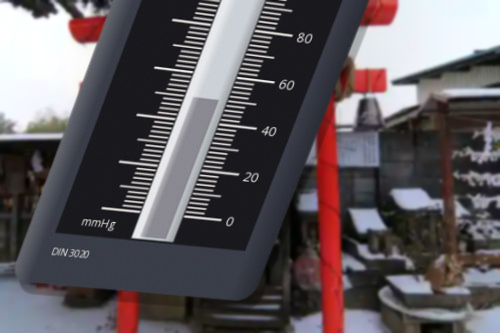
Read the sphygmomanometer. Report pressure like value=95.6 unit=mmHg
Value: value=50 unit=mmHg
